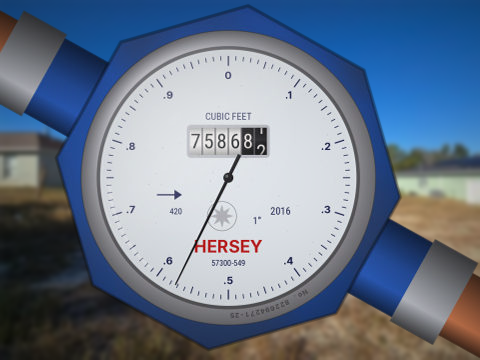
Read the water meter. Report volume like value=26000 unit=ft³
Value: value=758681.57 unit=ft³
